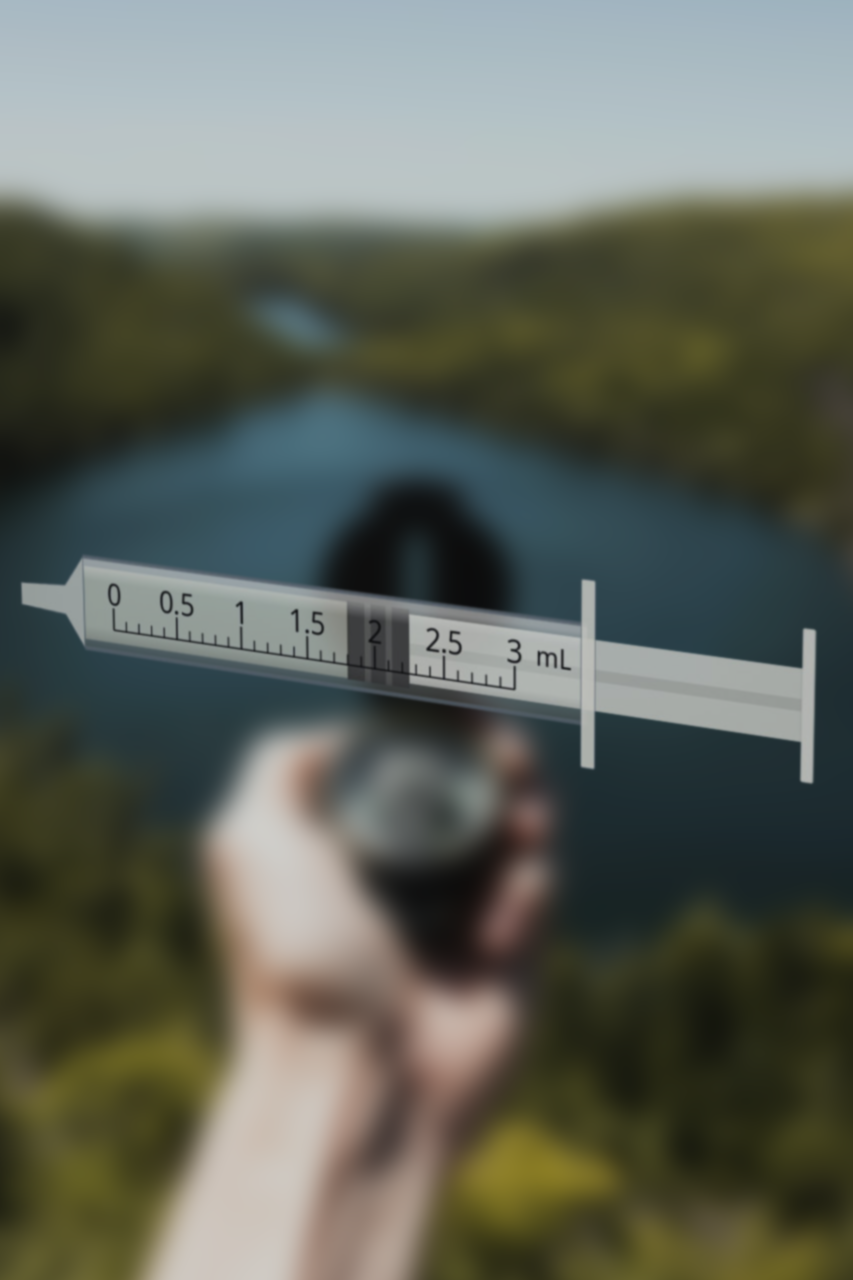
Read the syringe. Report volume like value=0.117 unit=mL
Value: value=1.8 unit=mL
